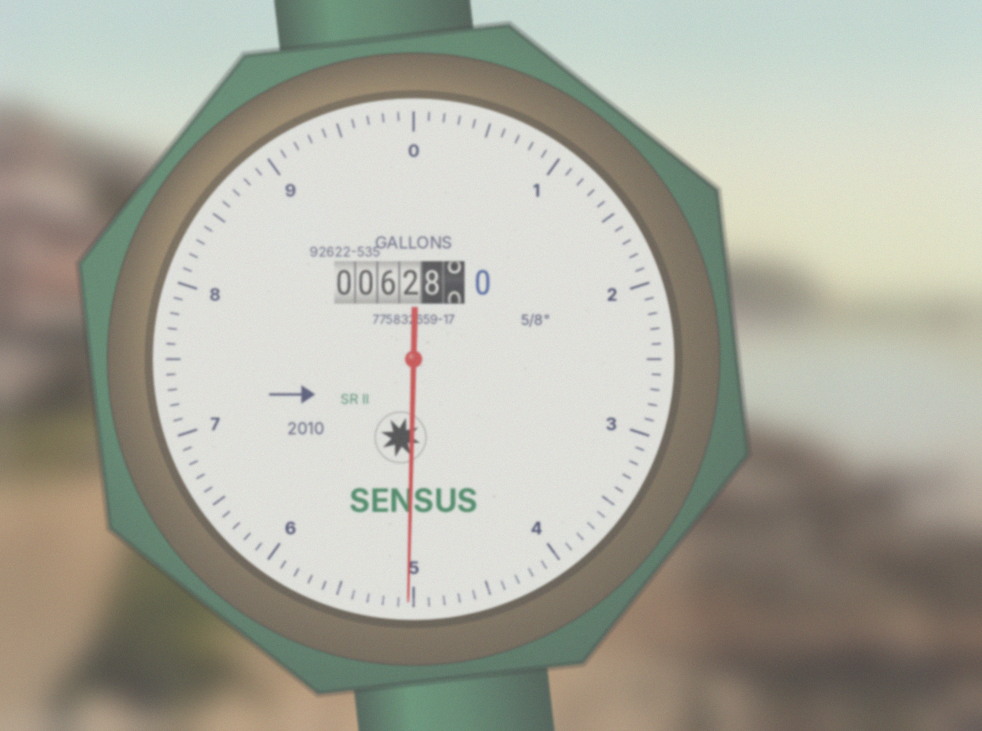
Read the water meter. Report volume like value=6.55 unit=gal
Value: value=62885.0 unit=gal
